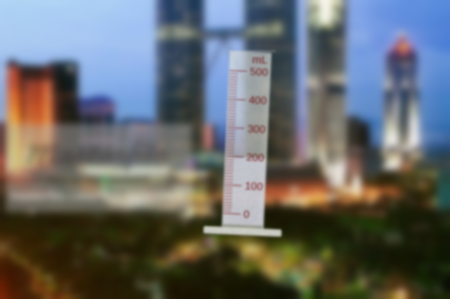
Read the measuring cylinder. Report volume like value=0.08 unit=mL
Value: value=200 unit=mL
